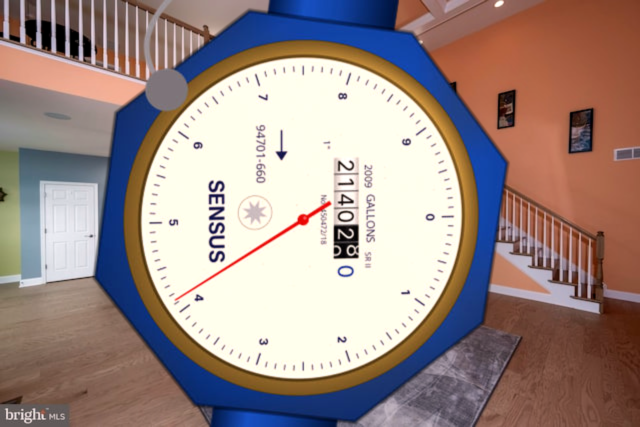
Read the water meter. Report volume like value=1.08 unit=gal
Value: value=2140284.1 unit=gal
